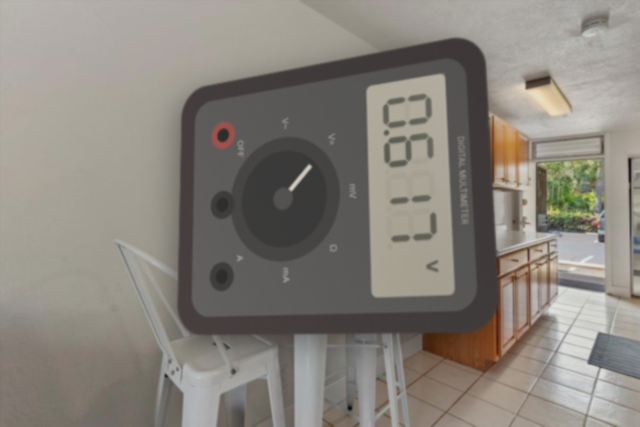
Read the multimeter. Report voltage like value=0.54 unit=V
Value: value=0.617 unit=V
